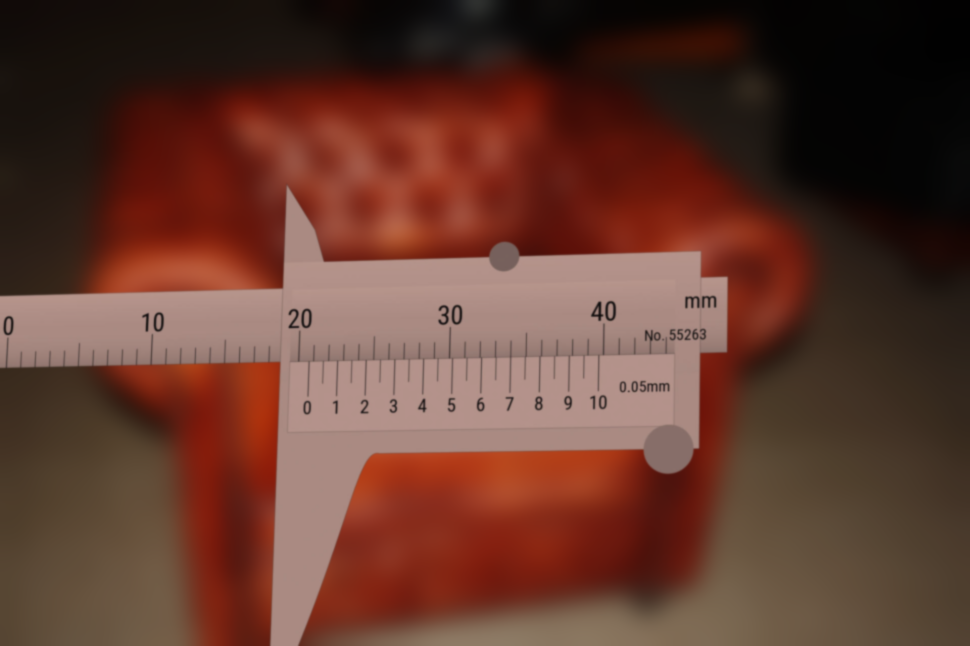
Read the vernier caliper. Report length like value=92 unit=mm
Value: value=20.7 unit=mm
